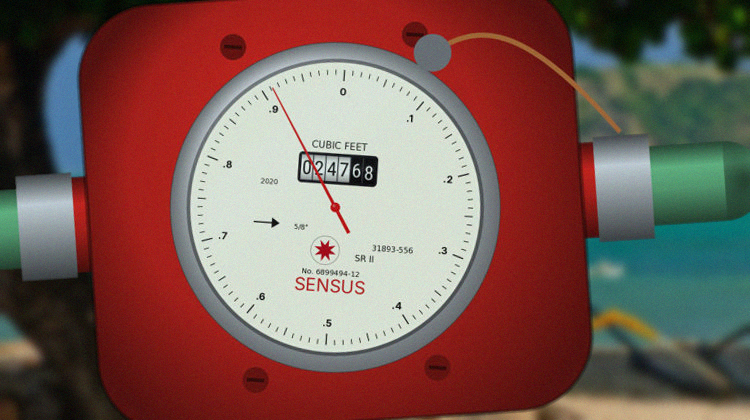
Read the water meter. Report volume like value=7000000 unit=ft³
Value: value=24767.91 unit=ft³
